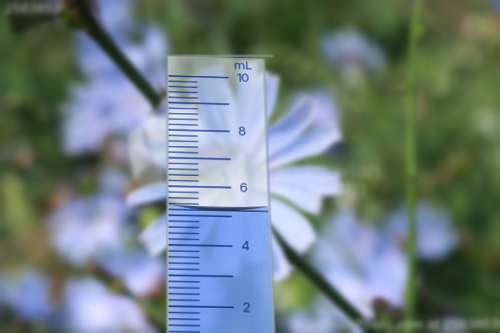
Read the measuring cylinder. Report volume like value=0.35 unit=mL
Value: value=5.2 unit=mL
